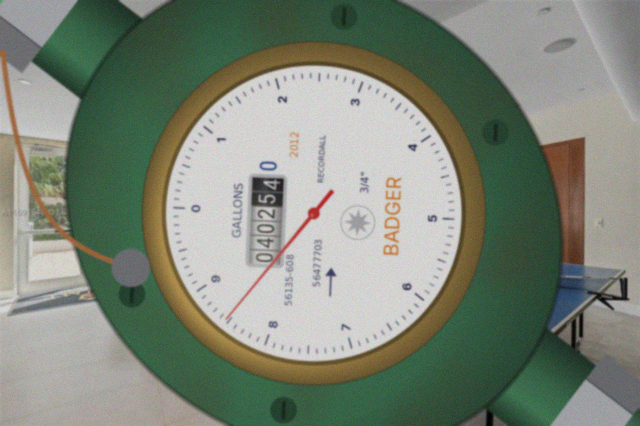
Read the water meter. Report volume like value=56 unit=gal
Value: value=402538.5 unit=gal
